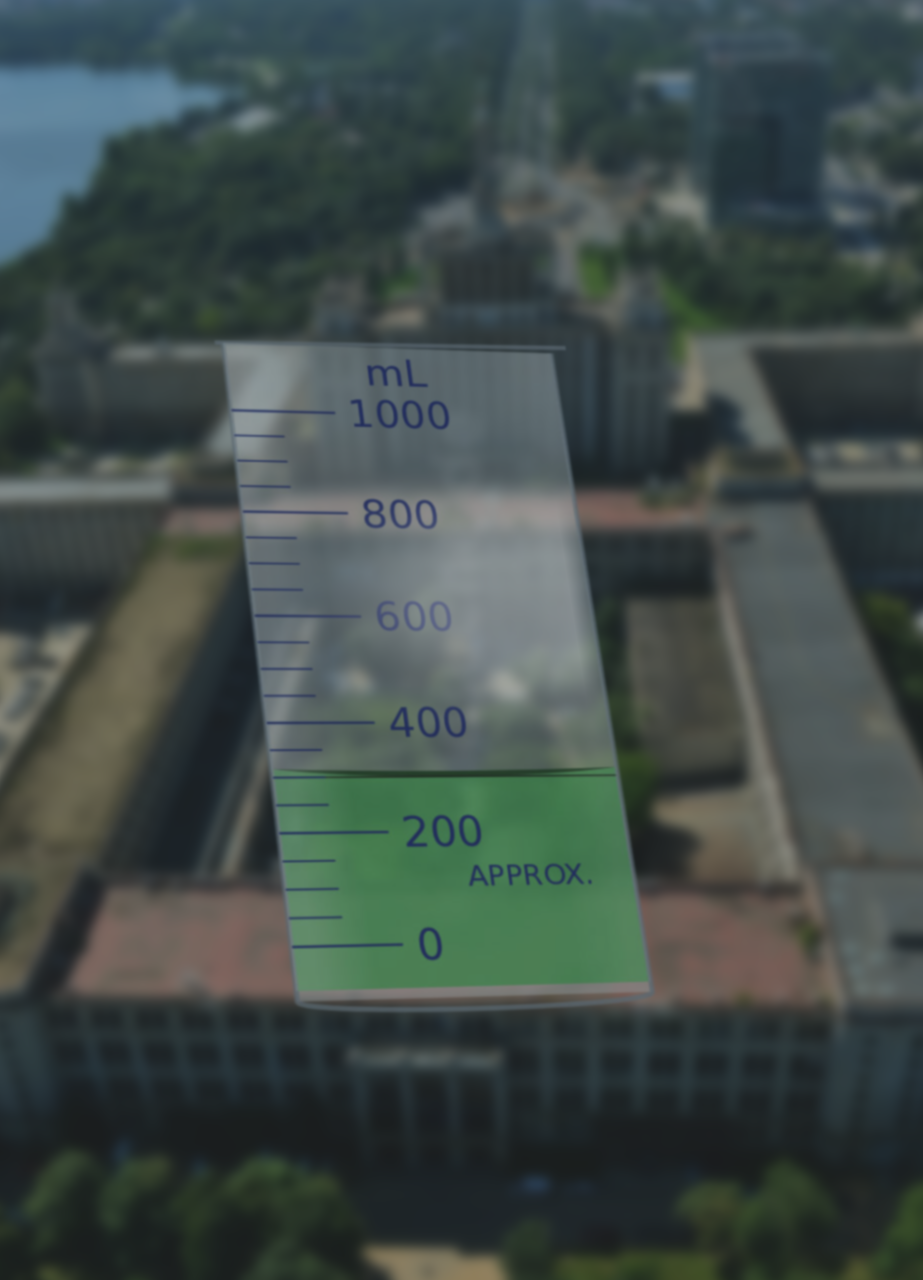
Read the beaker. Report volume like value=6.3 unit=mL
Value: value=300 unit=mL
